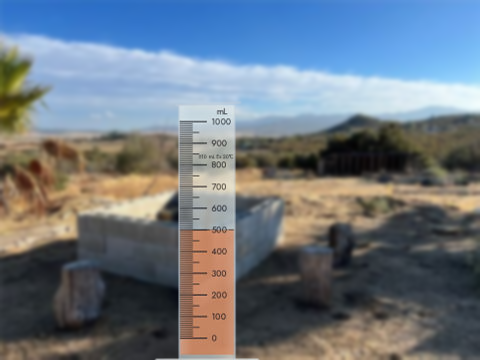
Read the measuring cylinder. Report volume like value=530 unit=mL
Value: value=500 unit=mL
